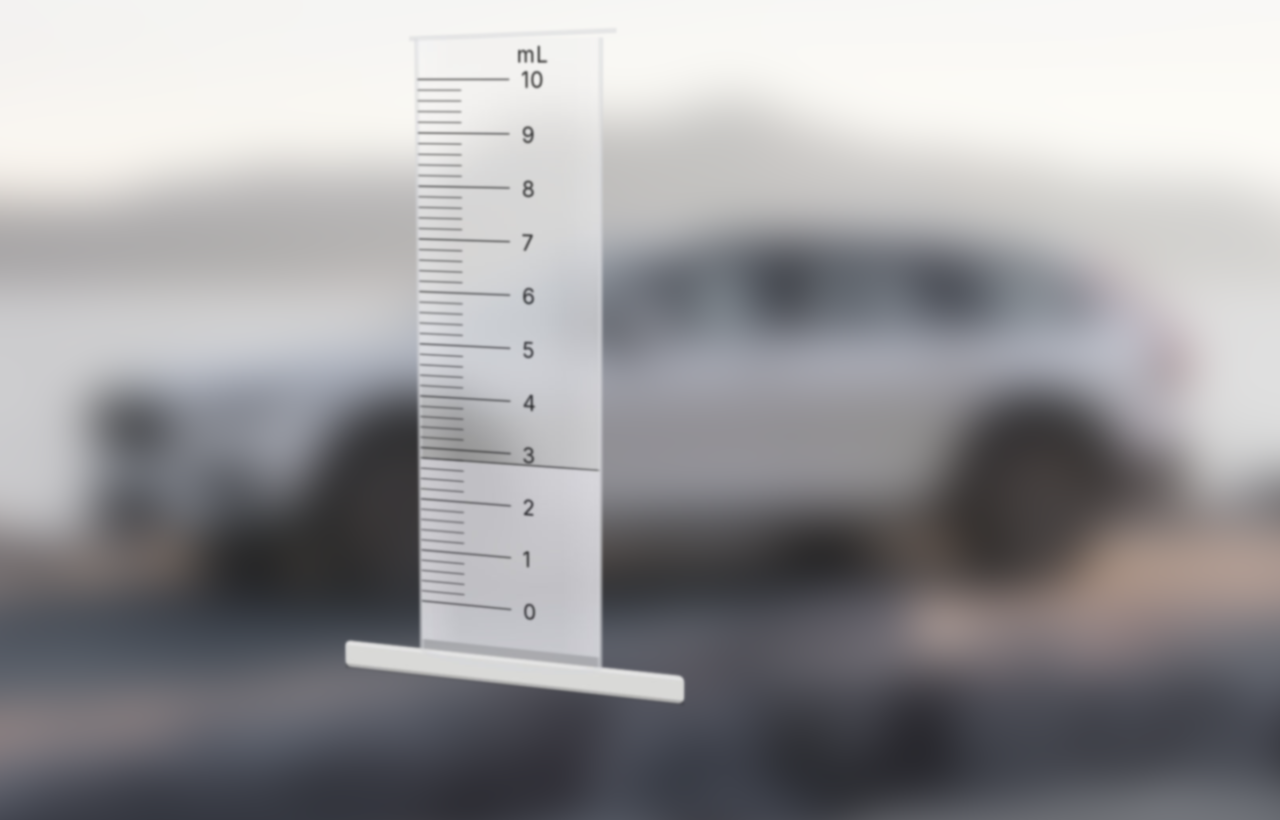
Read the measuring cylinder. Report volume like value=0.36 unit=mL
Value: value=2.8 unit=mL
